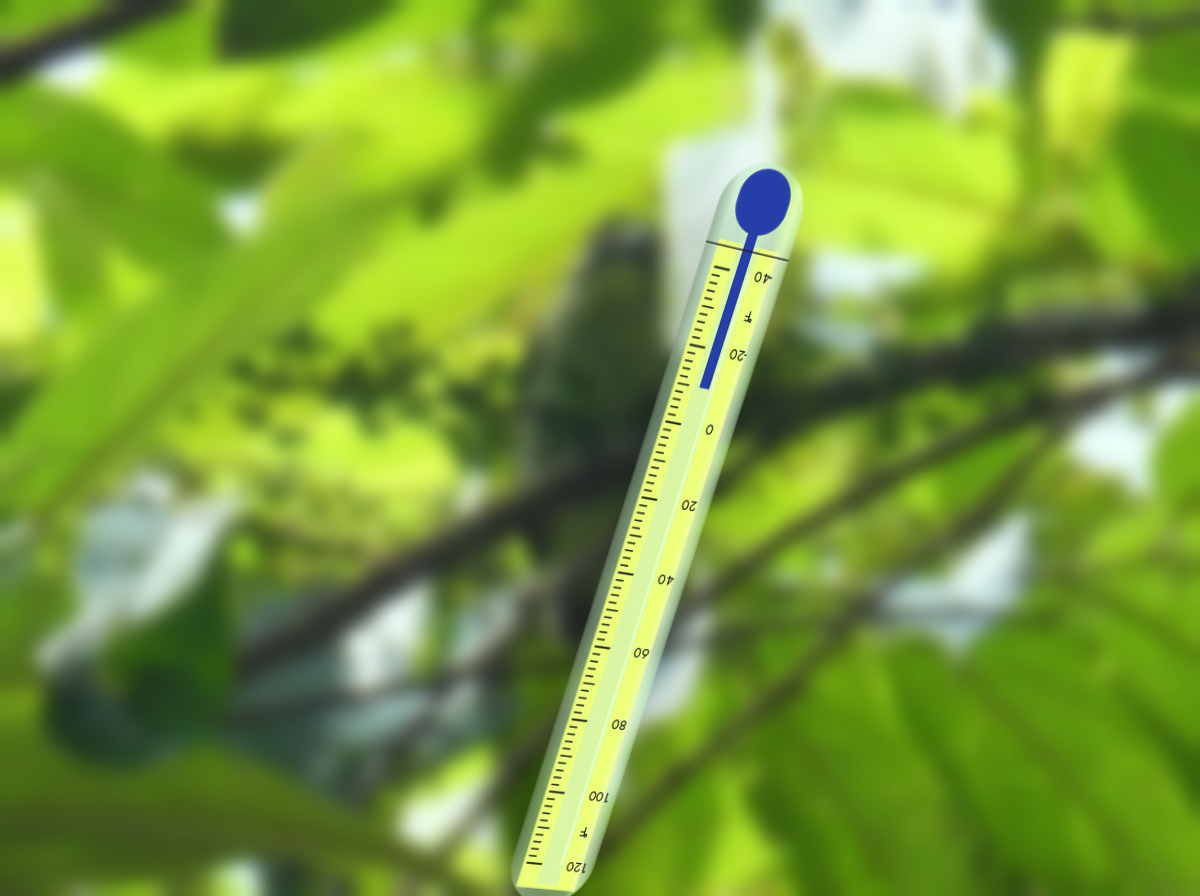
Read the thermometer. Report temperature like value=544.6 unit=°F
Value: value=-10 unit=°F
